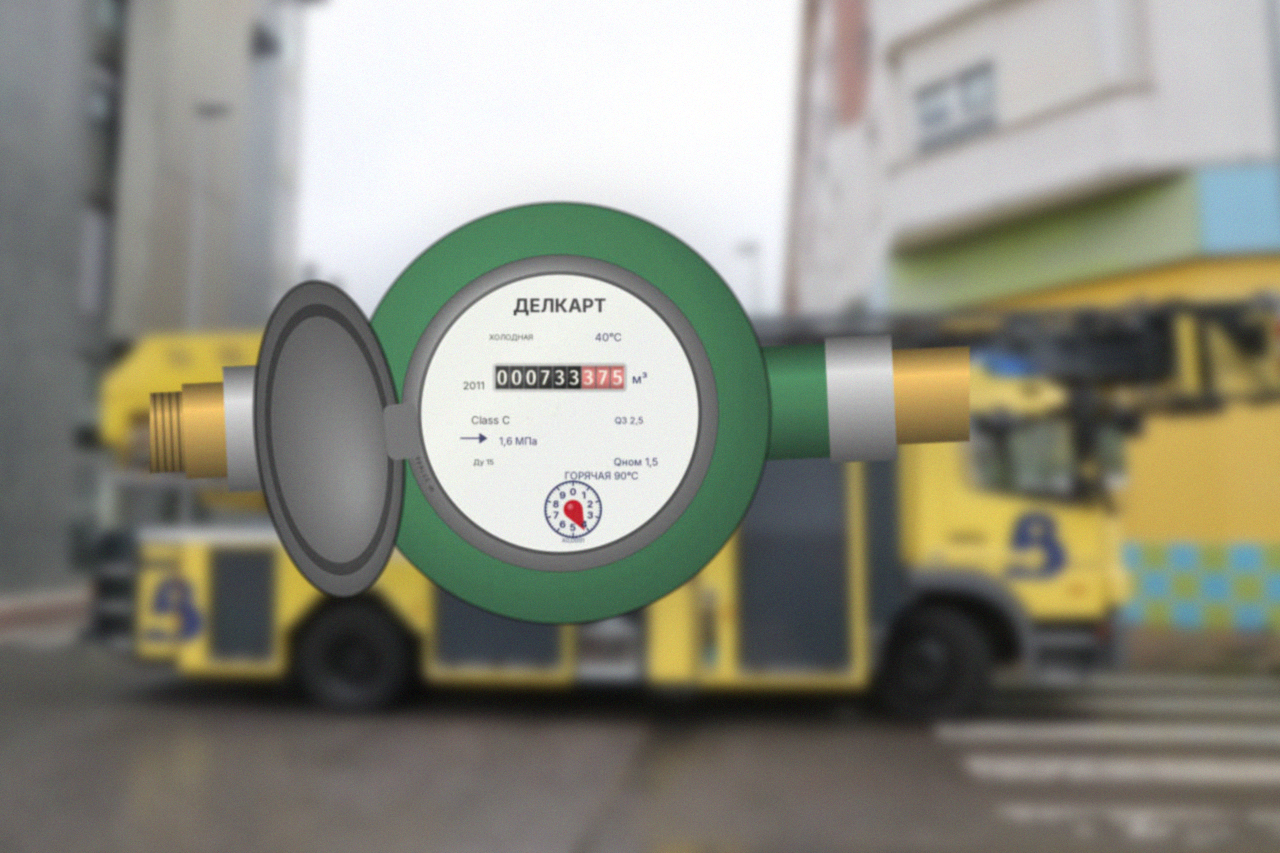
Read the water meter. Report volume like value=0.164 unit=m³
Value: value=733.3754 unit=m³
